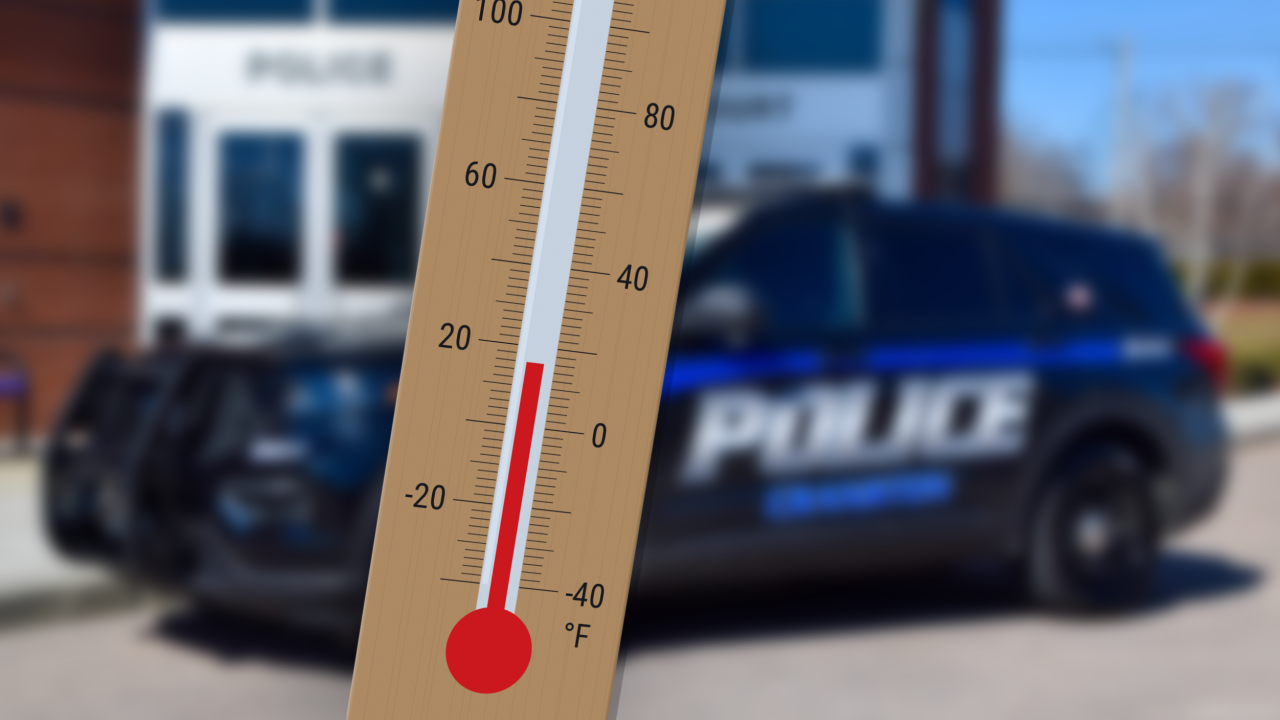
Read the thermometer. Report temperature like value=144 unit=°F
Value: value=16 unit=°F
